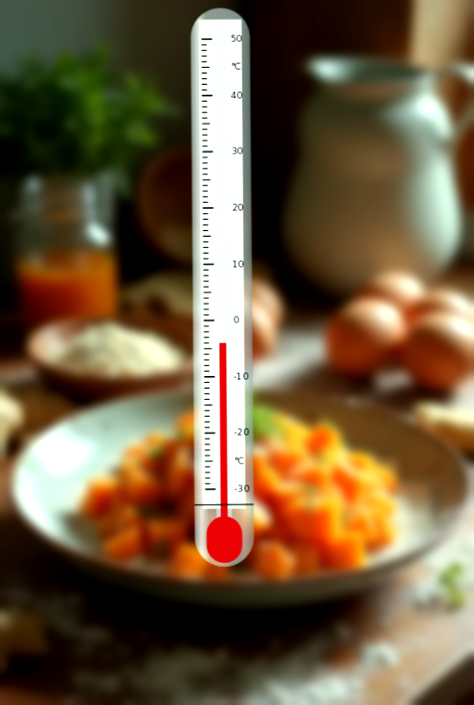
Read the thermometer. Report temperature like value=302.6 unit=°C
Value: value=-4 unit=°C
